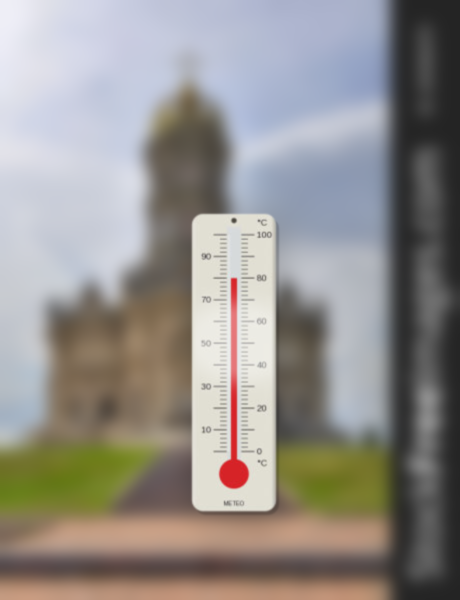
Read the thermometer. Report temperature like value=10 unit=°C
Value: value=80 unit=°C
